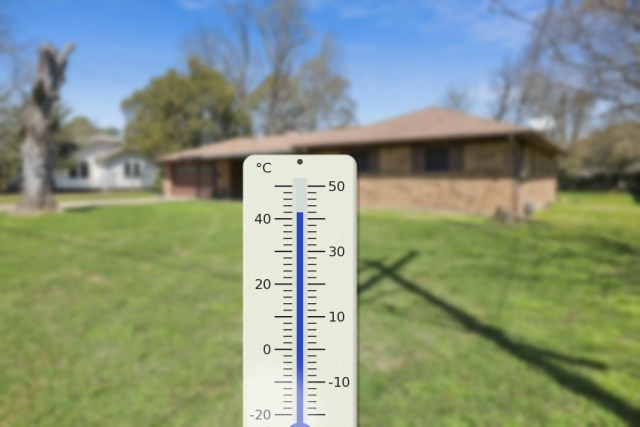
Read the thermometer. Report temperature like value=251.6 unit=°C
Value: value=42 unit=°C
